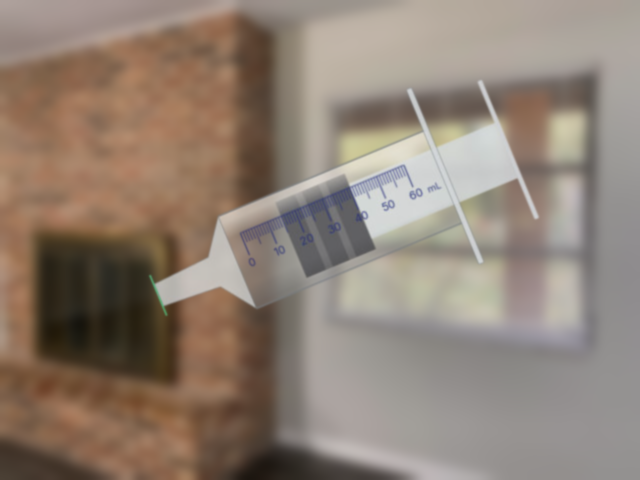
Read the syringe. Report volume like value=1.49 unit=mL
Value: value=15 unit=mL
